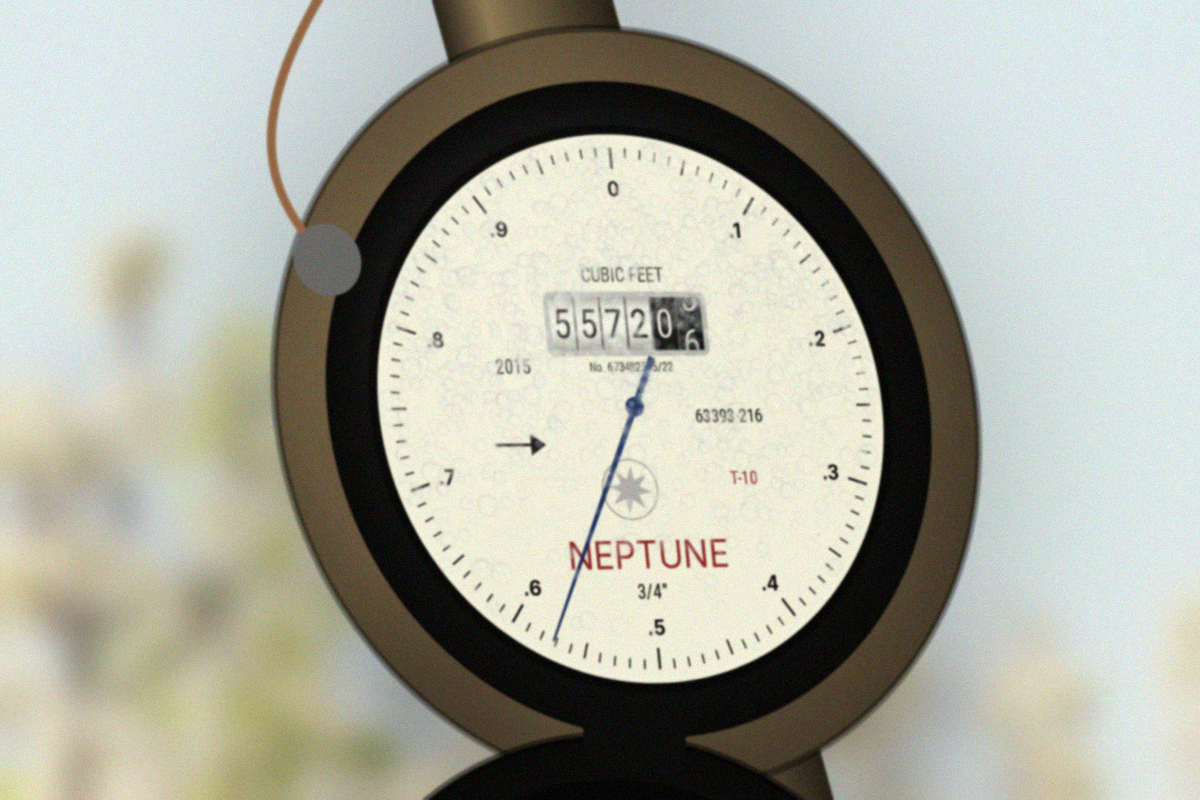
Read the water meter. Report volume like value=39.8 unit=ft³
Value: value=557205.57 unit=ft³
